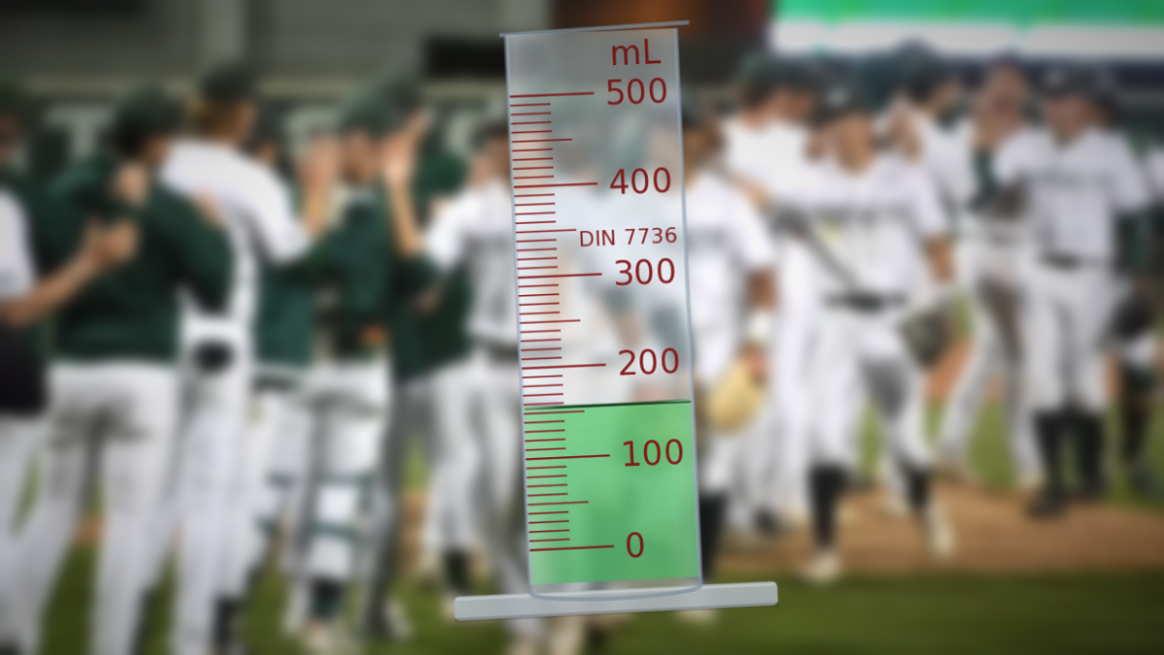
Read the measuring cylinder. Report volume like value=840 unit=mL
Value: value=155 unit=mL
